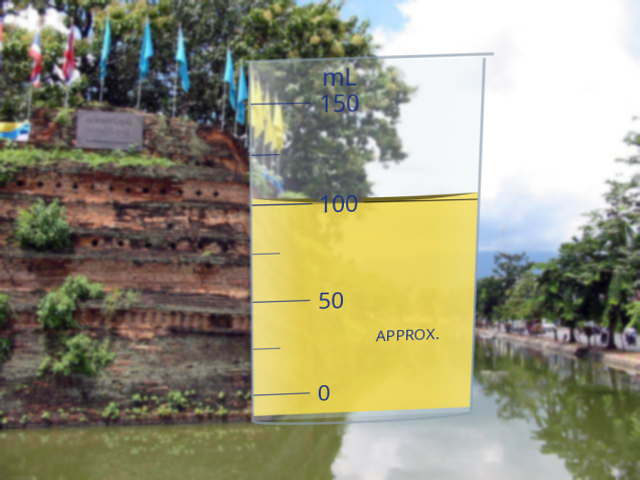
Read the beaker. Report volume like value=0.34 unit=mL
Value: value=100 unit=mL
